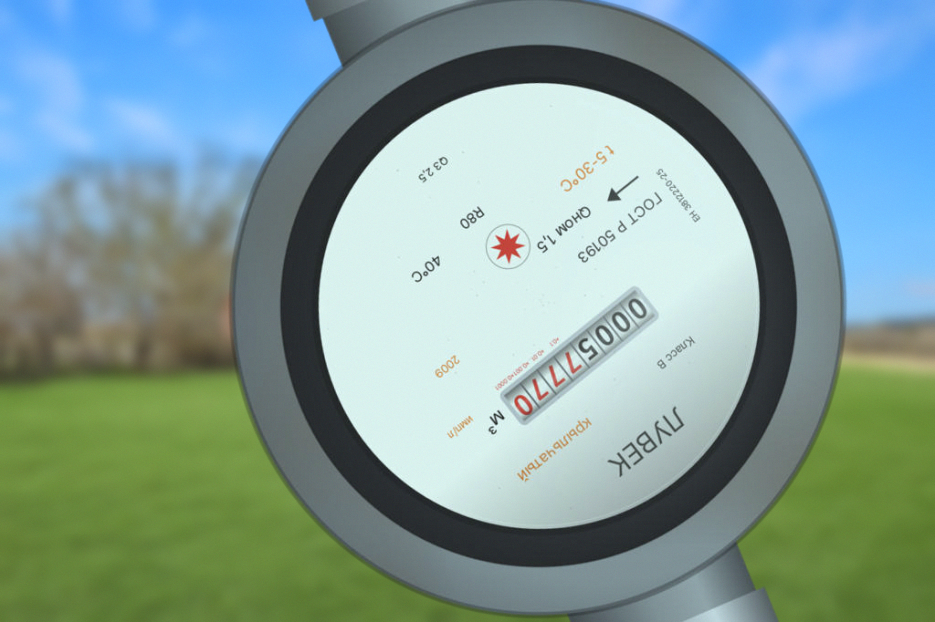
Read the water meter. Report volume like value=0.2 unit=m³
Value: value=5.7770 unit=m³
